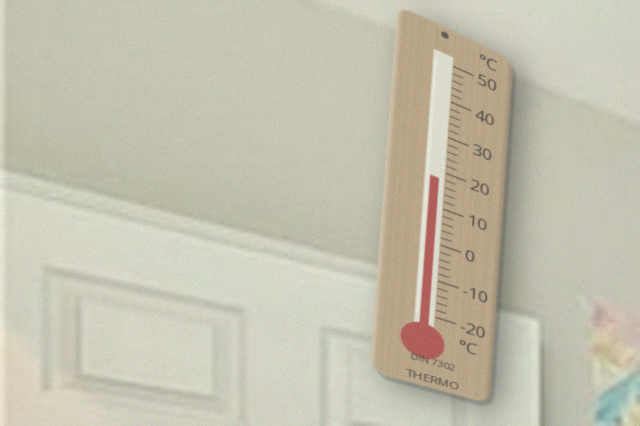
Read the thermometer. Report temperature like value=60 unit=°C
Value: value=18 unit=°C
